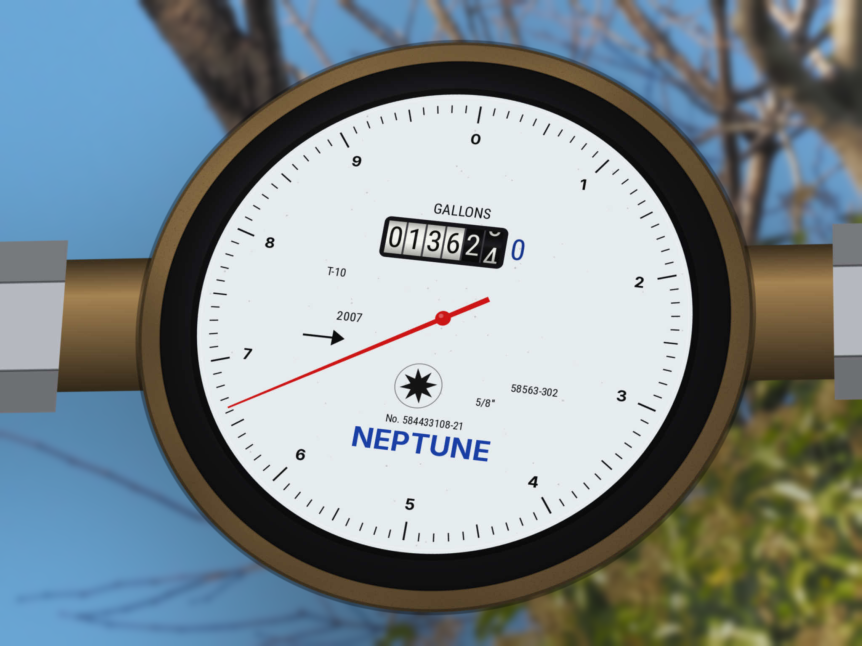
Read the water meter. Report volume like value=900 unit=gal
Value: value=136236.6 unit=gal
